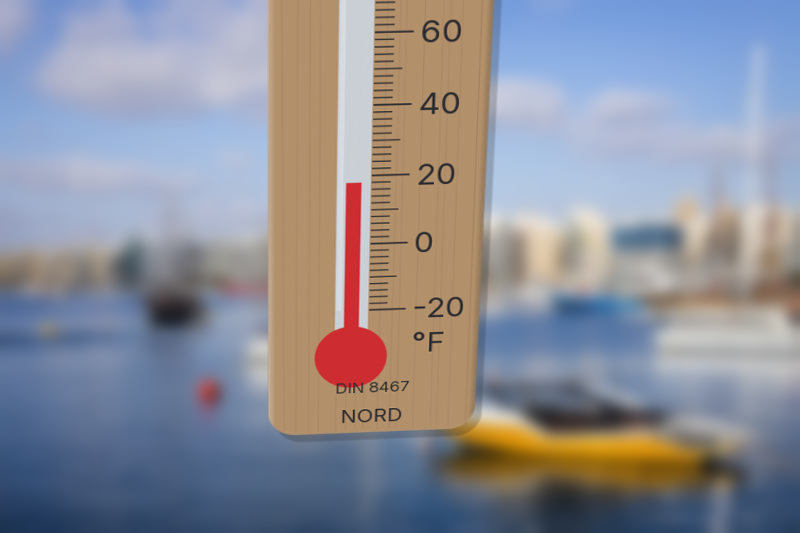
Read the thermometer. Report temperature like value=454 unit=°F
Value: value=18 unit=°F
